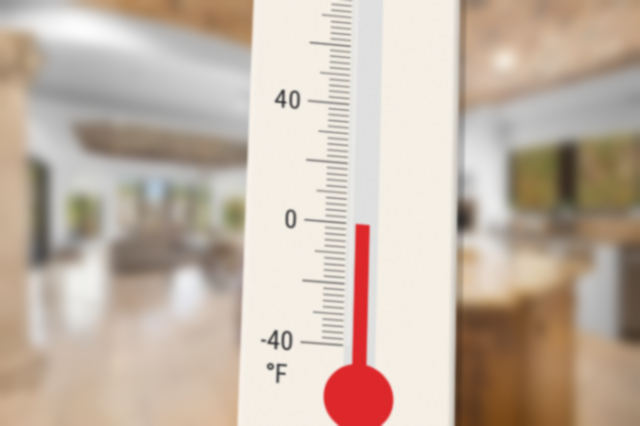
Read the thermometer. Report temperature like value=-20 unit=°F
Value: value=0 unit=°F
